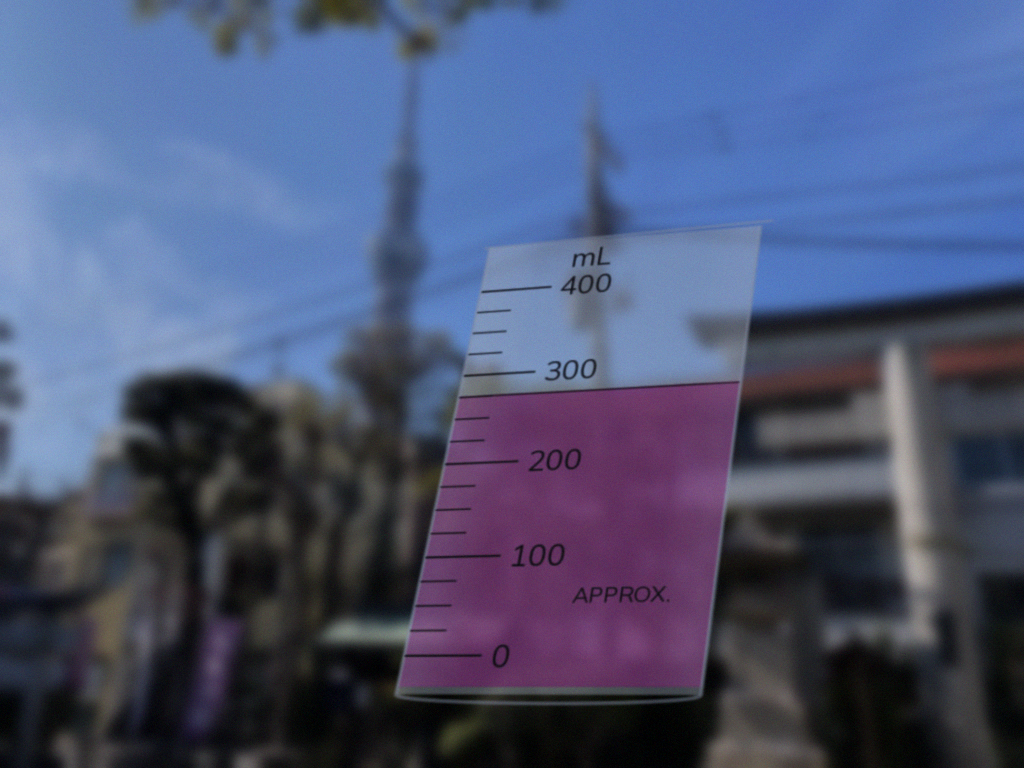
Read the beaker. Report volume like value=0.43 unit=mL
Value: value=275 unit=mL
